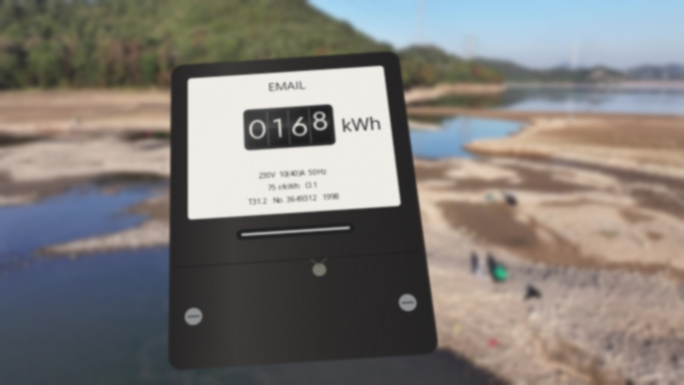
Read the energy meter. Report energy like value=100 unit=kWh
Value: value=168 unit=kWh
